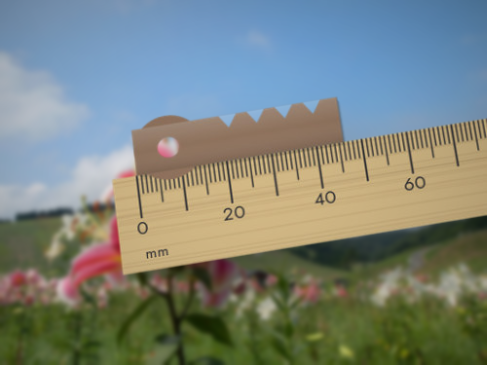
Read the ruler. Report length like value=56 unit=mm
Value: value=46 unit=mm
